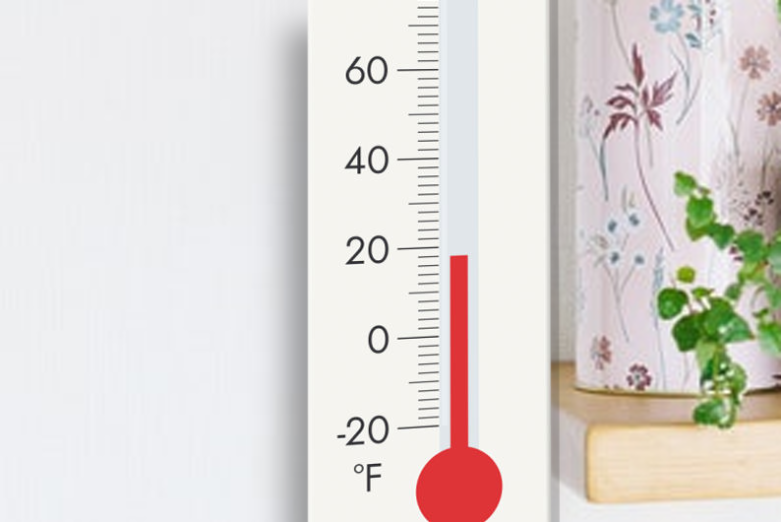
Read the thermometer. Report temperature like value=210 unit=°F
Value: value=18 unit=°F
